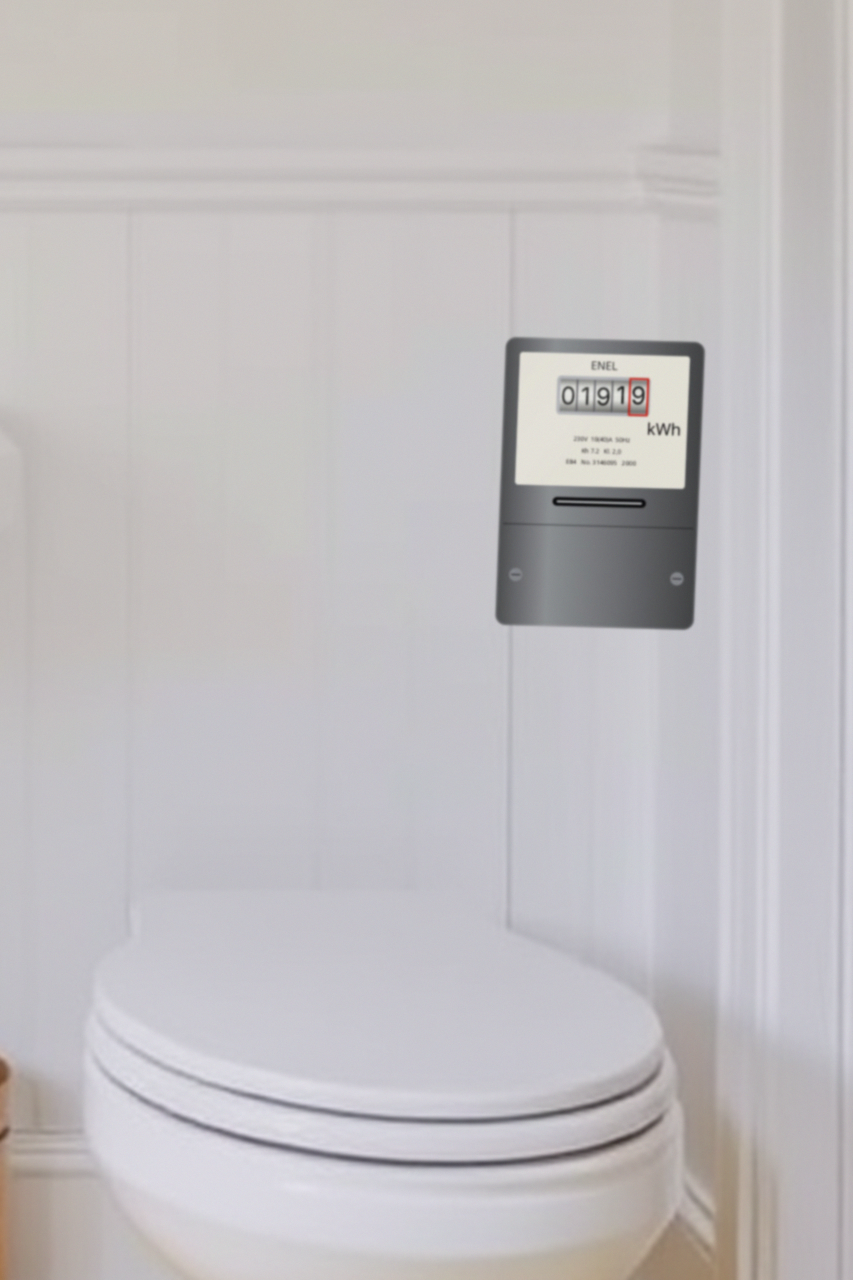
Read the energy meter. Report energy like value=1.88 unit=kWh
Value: value=191.9 unit=kWh
